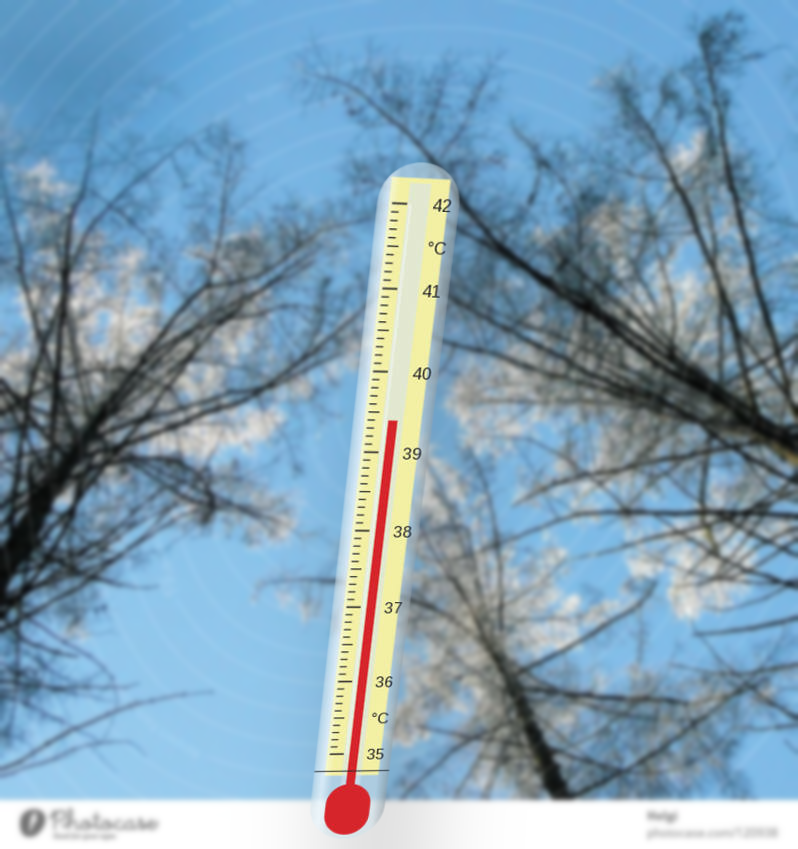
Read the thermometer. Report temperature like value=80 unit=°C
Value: value=39.4 unit=°C
